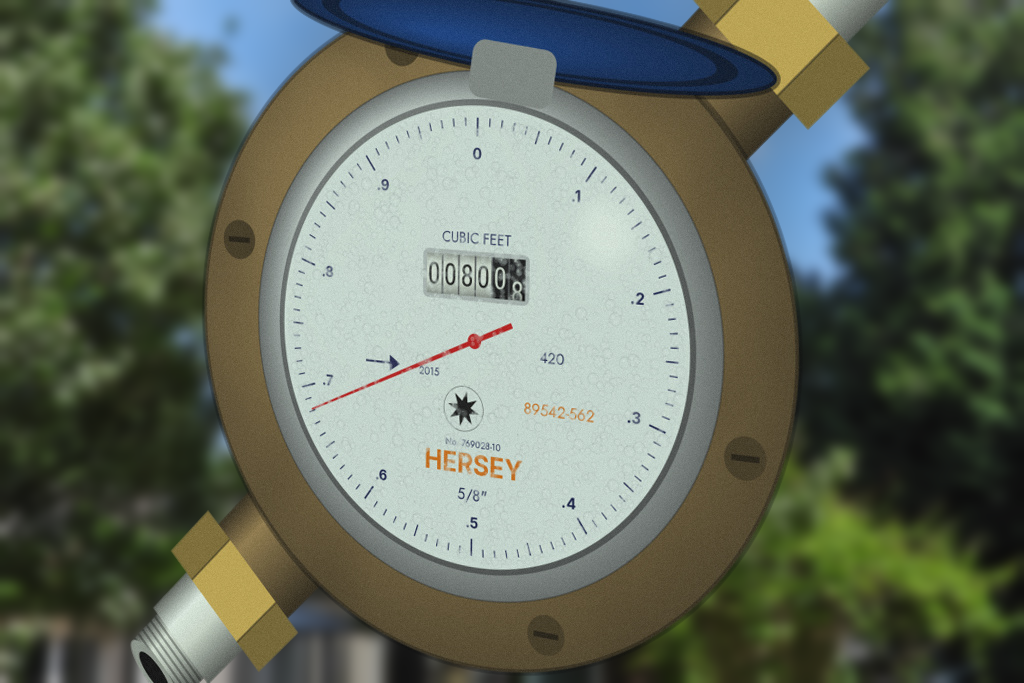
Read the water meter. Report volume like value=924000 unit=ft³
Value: value=8007.68 unit=ft³
